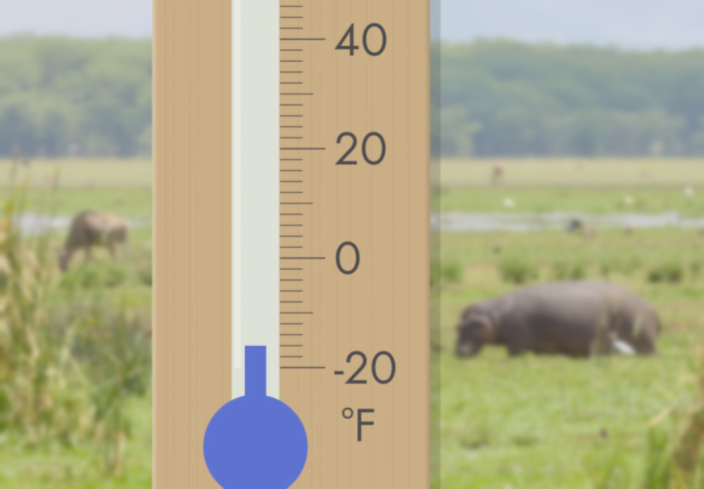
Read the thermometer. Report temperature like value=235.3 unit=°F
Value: value=-16 unit=°F
